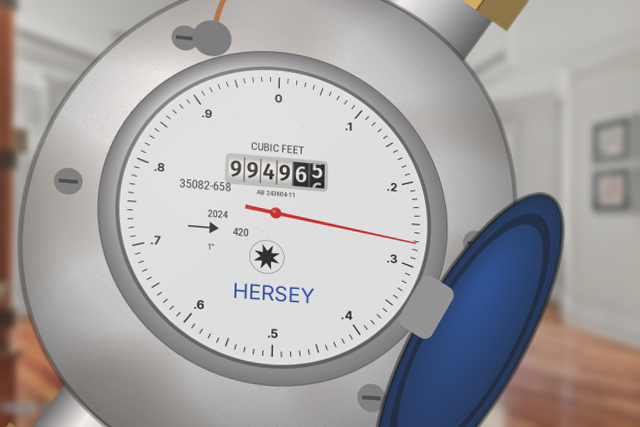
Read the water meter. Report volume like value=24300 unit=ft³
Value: value=994965.27 unit=ft³
